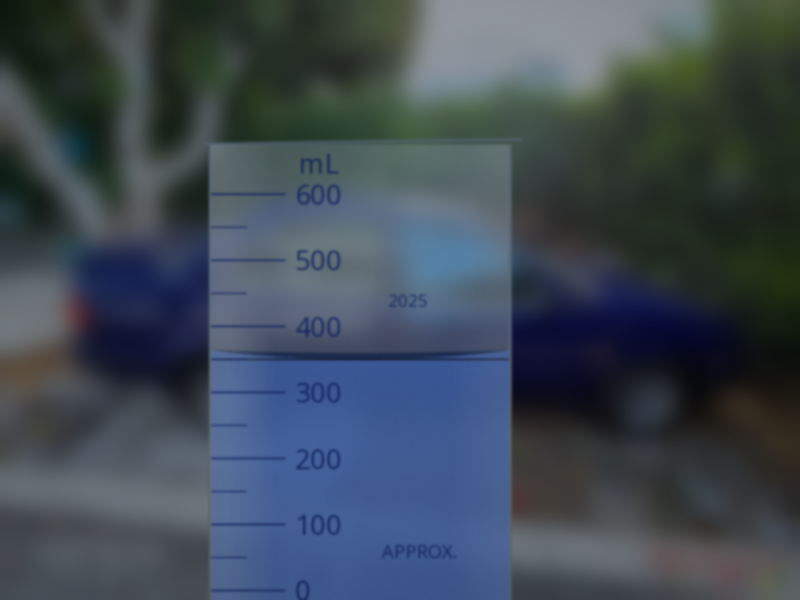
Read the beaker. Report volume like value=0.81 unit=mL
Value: value=350 unit=mL
